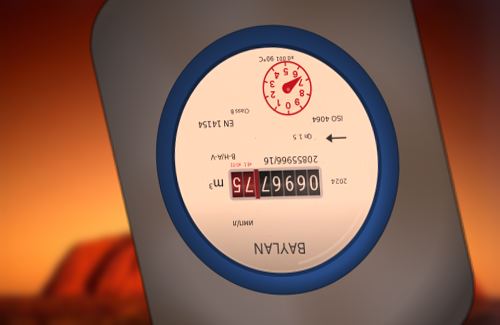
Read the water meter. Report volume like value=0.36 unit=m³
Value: value=6967.756 unit=m³
